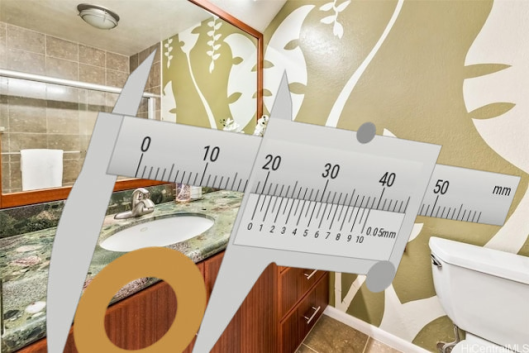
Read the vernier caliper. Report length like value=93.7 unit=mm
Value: value=19.8 unit=mm
